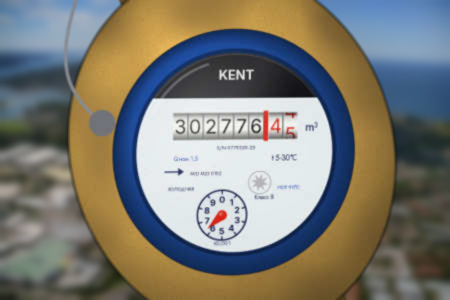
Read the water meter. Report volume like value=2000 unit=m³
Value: value=302776.446 unit=m³
